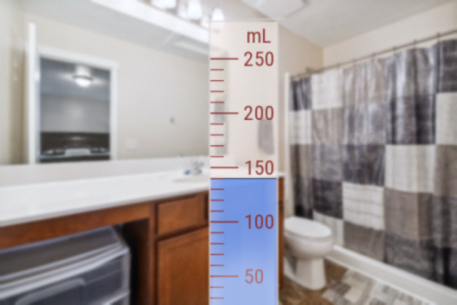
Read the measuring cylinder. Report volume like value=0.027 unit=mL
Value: value=140 unit=mL
